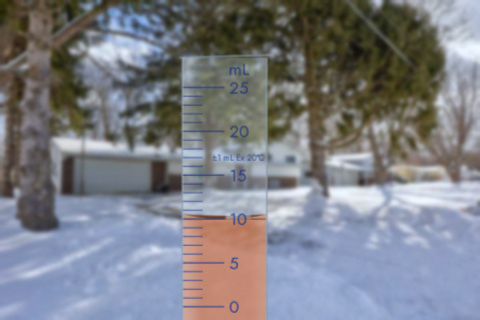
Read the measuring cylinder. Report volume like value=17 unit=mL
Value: value=10 unit=mL
